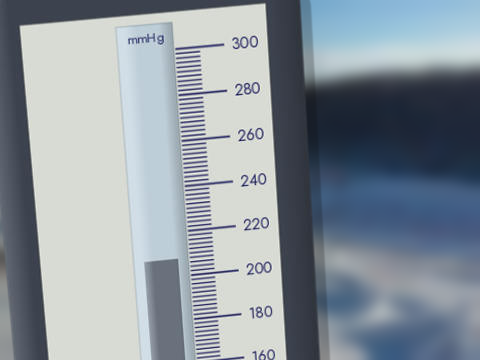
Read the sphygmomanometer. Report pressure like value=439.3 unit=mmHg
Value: value=208 unit=mmHg
